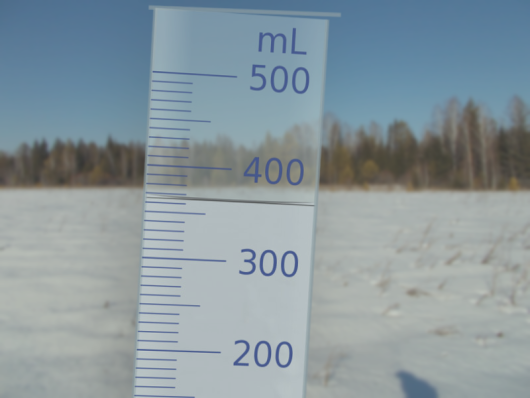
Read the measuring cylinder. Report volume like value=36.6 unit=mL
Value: value=365 unit=mL
